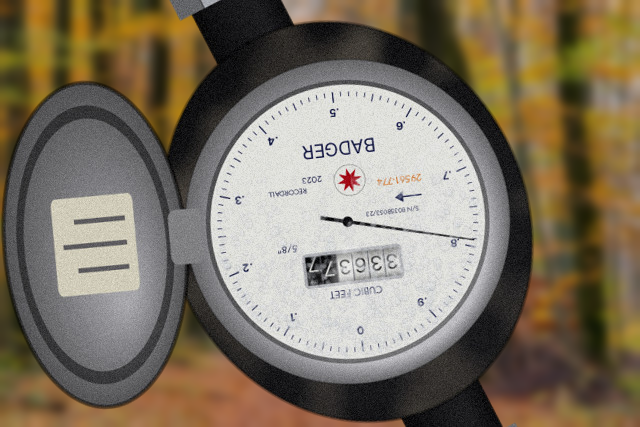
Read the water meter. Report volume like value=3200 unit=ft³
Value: value=336376.79 unit=ft³
